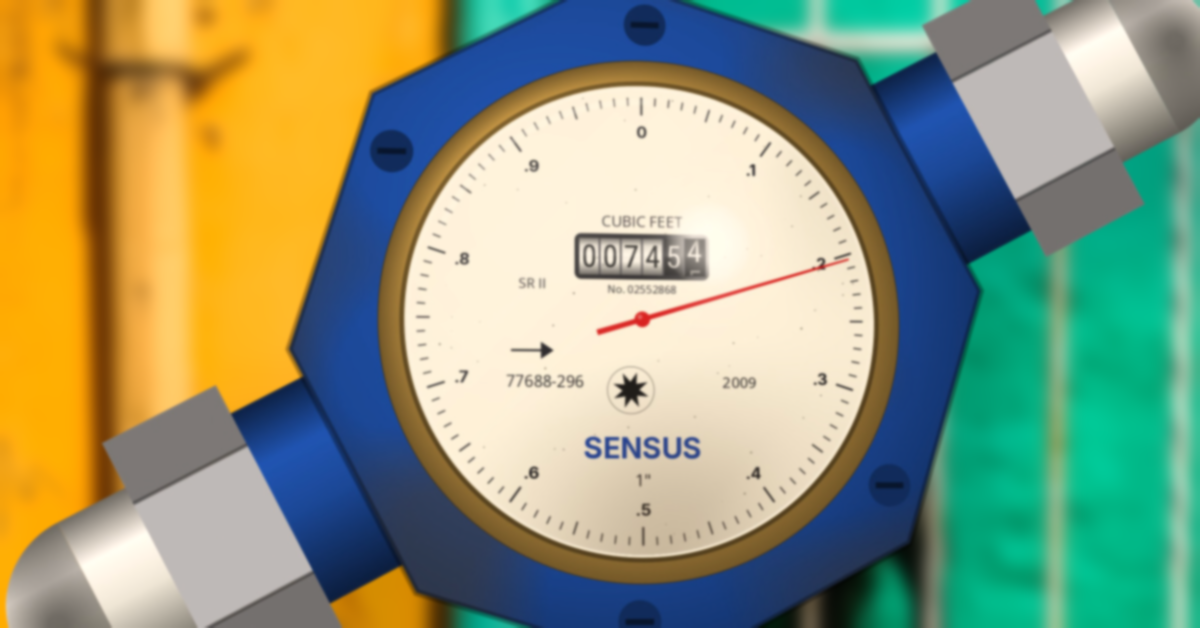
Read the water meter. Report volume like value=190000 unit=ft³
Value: value=7454.20 unit=ft³
